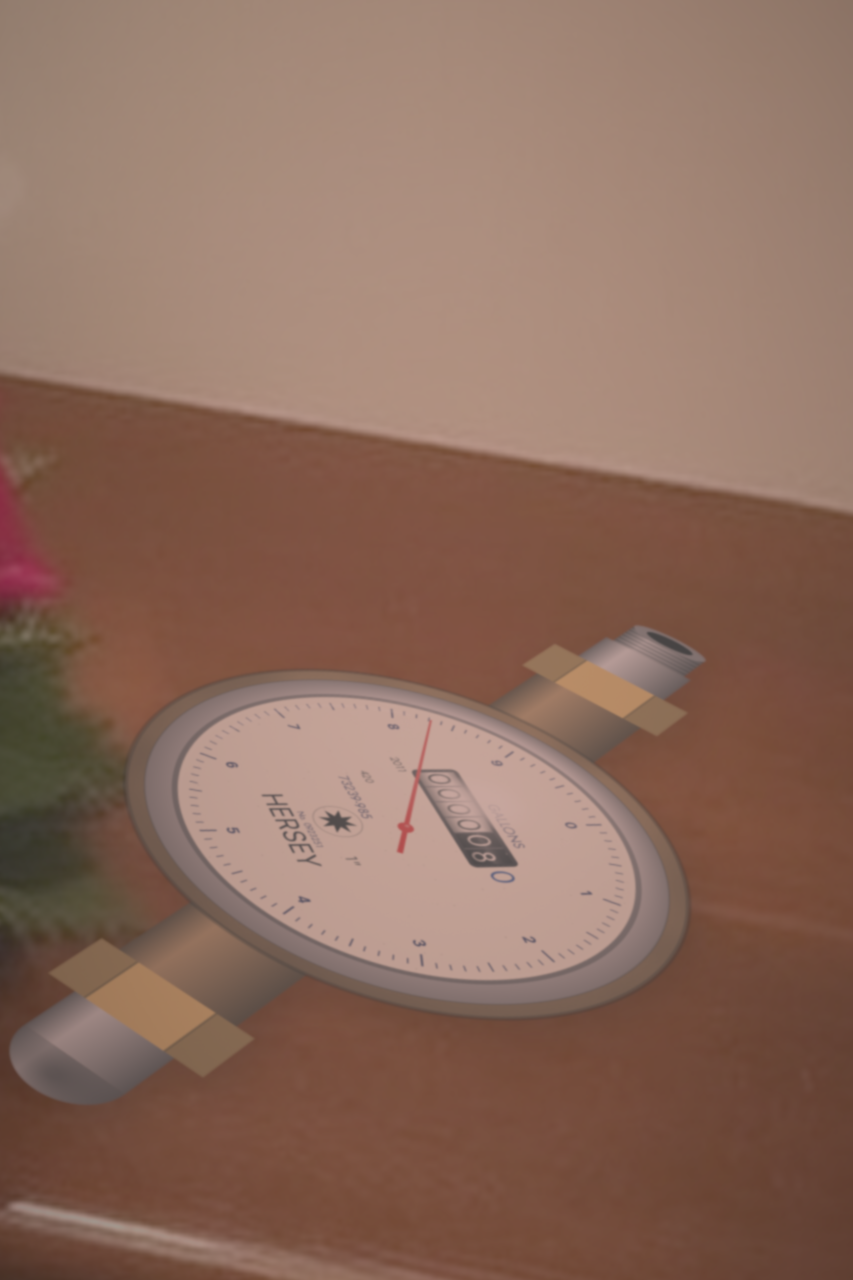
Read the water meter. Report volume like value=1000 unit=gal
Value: value=78.3 unit=gal
